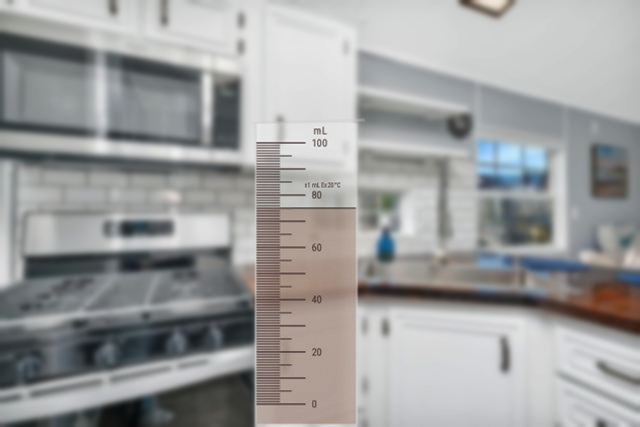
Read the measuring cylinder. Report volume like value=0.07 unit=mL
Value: value=75 unit=mL
